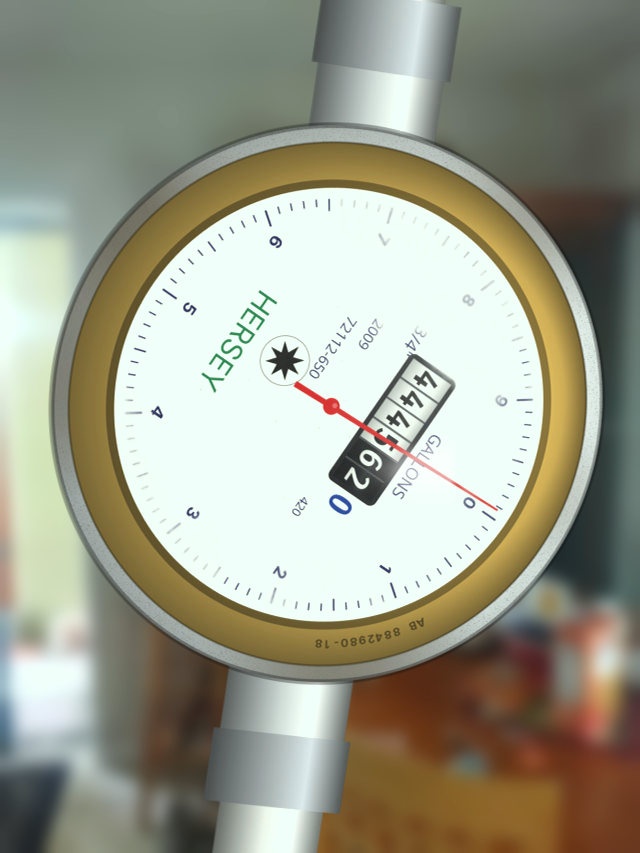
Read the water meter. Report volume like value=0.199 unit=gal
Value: value=4445619.9 unit=gal
